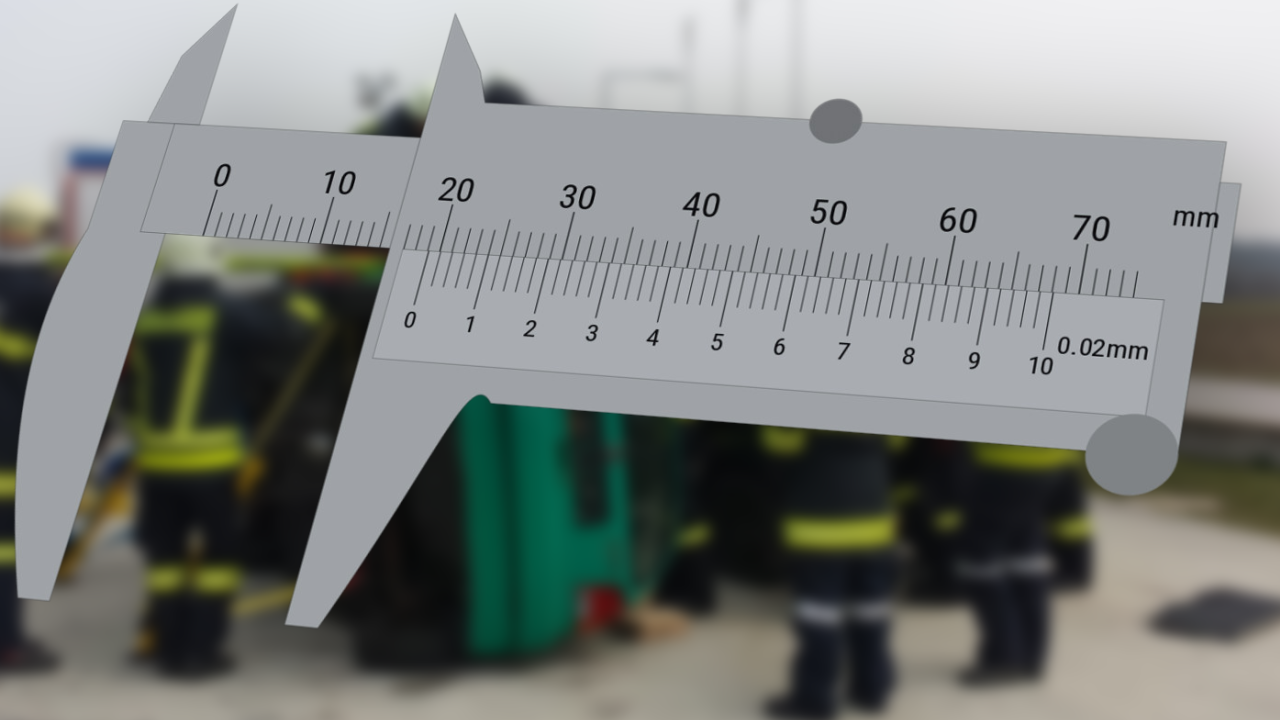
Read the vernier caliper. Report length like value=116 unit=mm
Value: value=19.1 unit=mm
